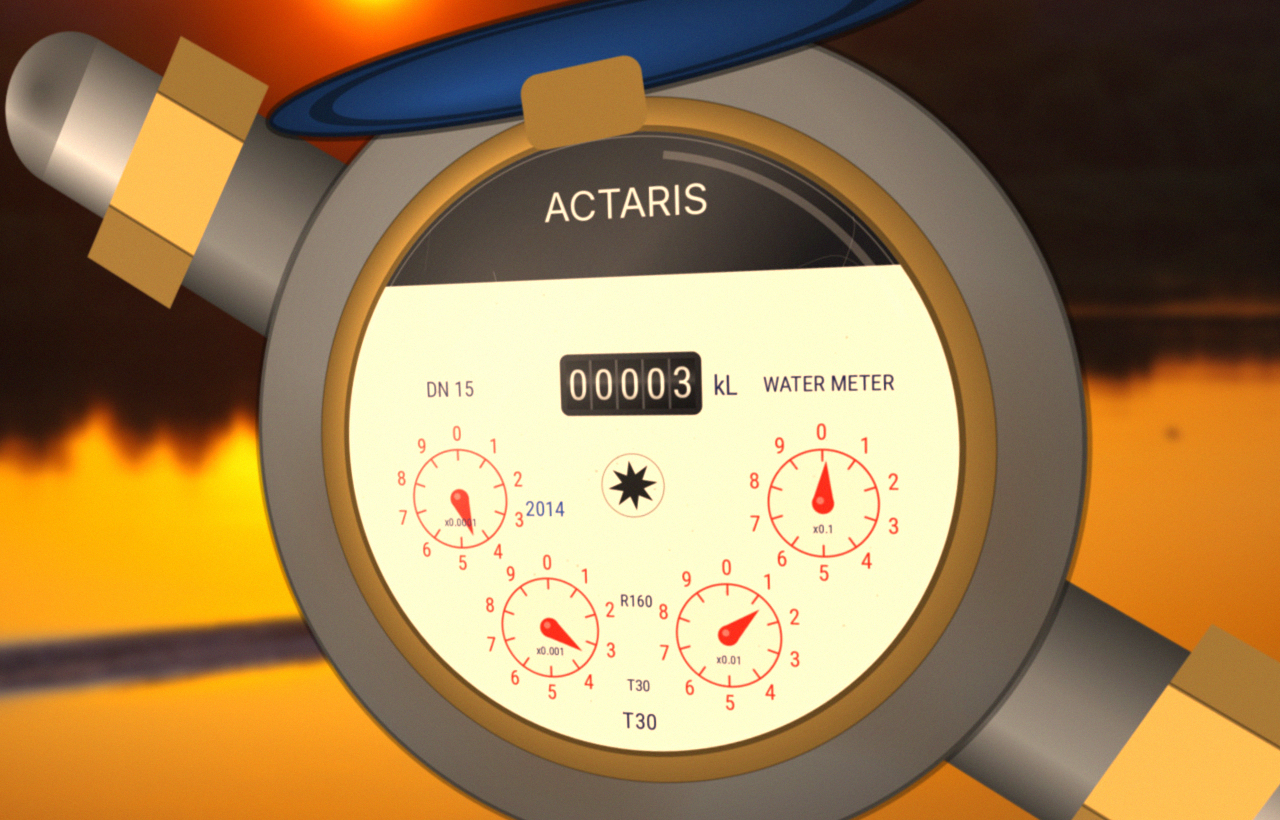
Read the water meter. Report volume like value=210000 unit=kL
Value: value=3.0134 unit=kL
